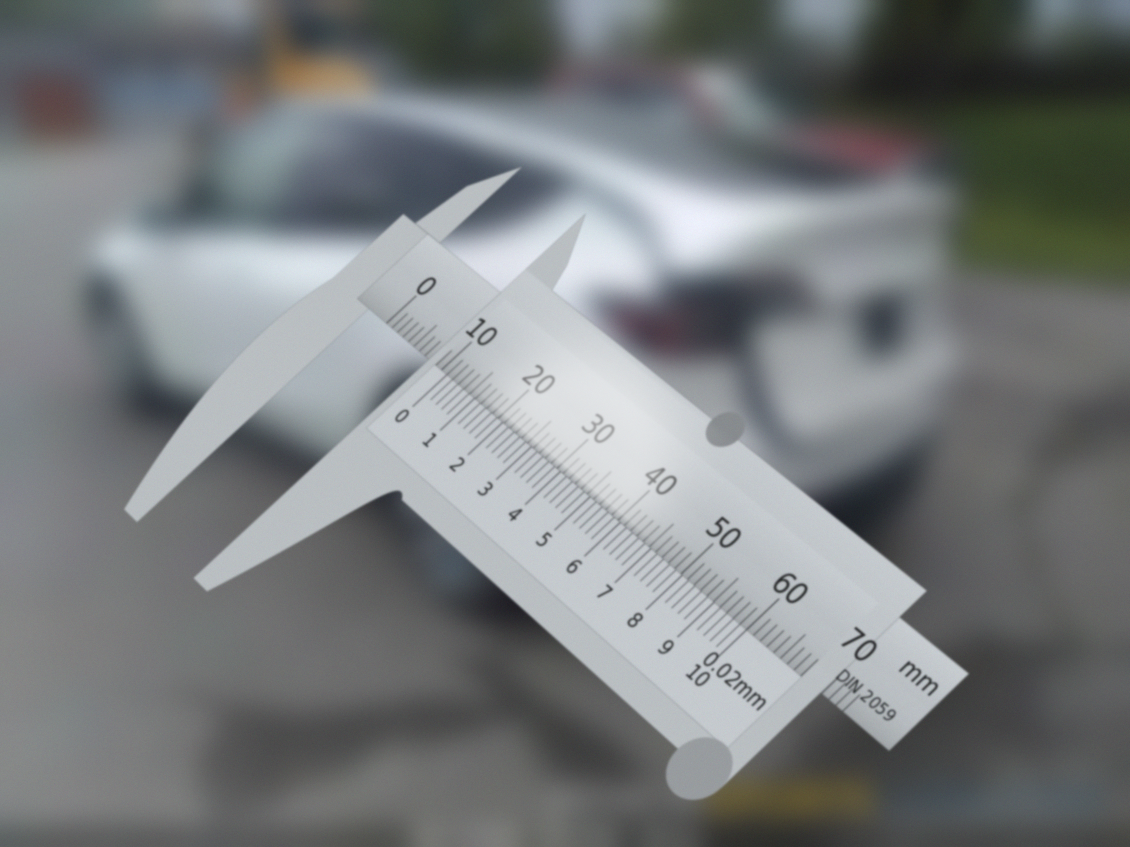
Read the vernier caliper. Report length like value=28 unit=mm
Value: value=11.0 unit=mm
